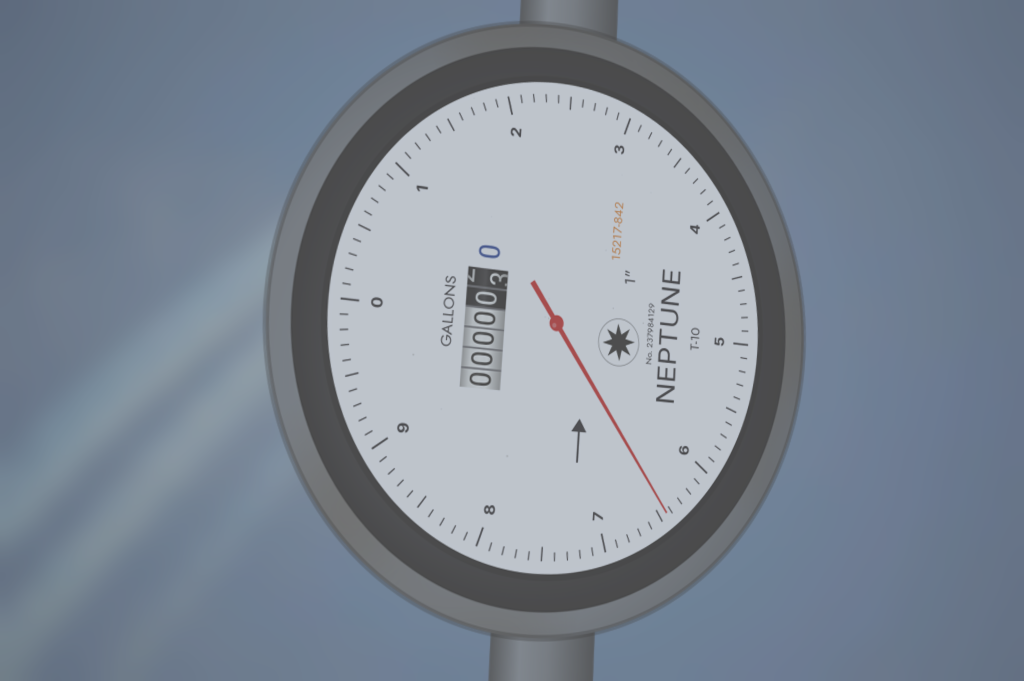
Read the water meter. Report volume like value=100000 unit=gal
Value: value=26.4 unit=gal
